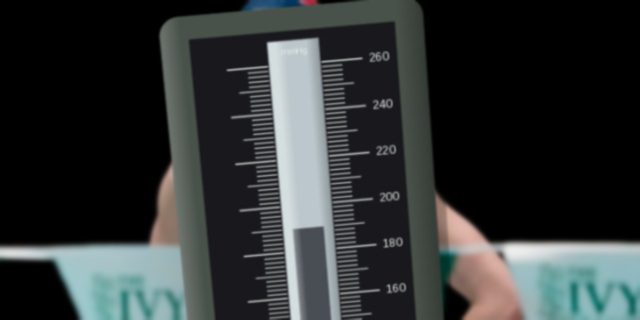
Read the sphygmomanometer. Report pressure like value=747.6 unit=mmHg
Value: value=190 unit=mmHg
